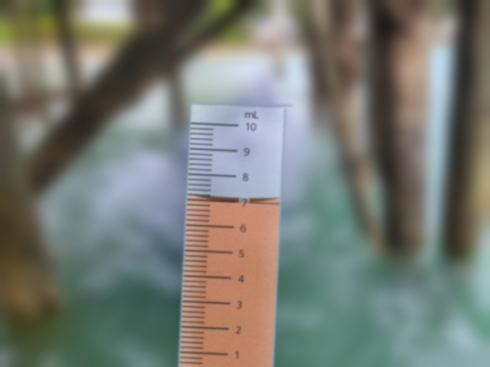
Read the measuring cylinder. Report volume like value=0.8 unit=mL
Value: value=7 unit=mL
